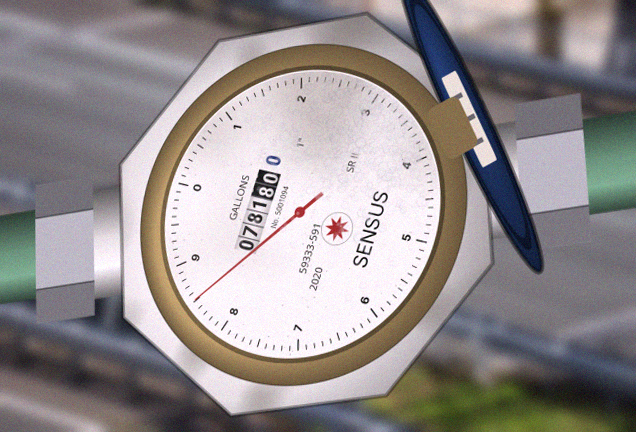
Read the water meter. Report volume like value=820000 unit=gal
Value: value=781798.5 unit=gal
